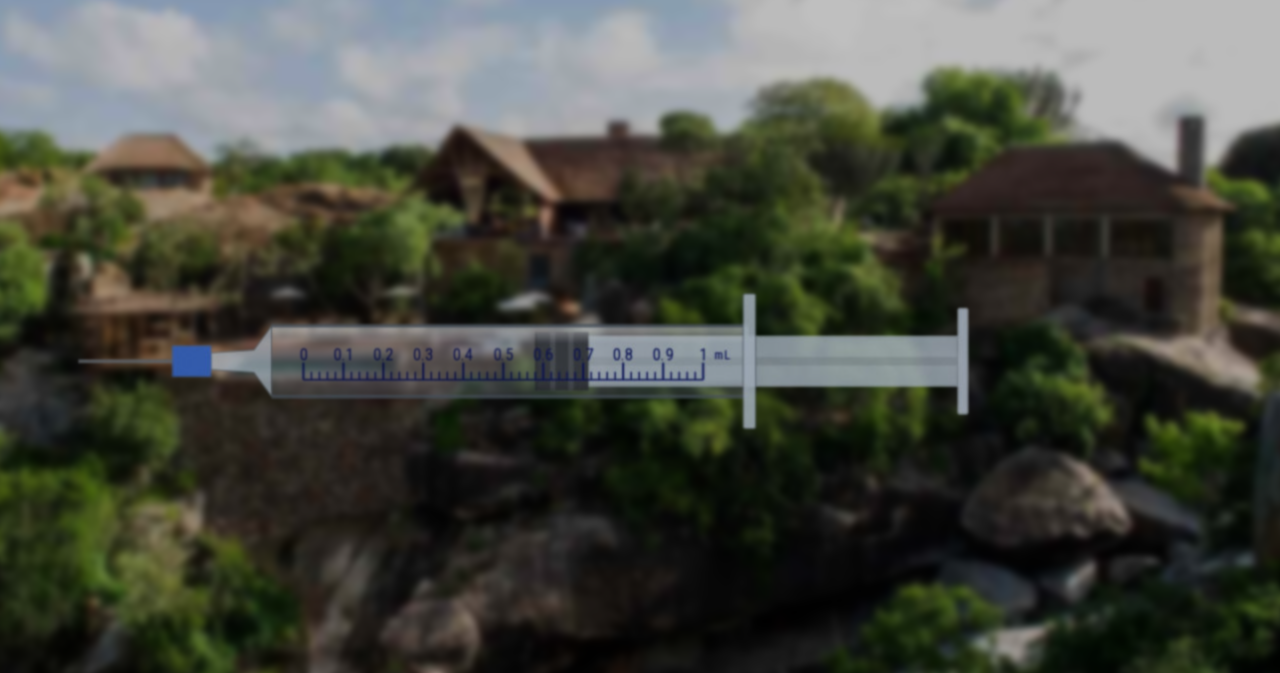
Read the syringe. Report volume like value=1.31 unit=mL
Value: value=0.58 unit=mL
